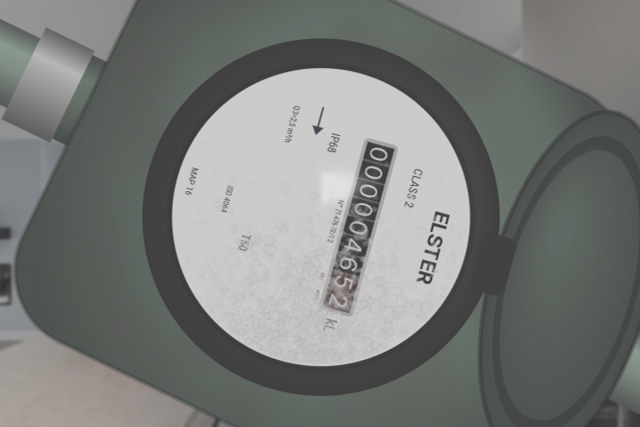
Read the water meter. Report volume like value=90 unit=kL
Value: value=46.52 unit=kL
